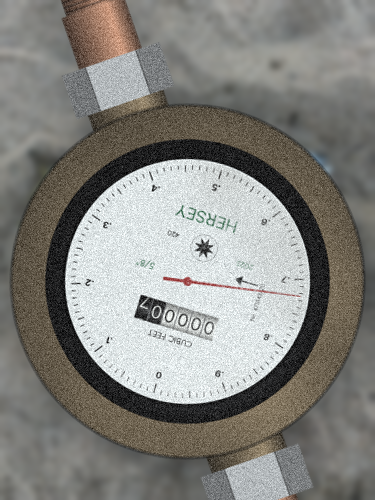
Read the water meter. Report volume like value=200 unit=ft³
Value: value=6.72 unit=ft³
